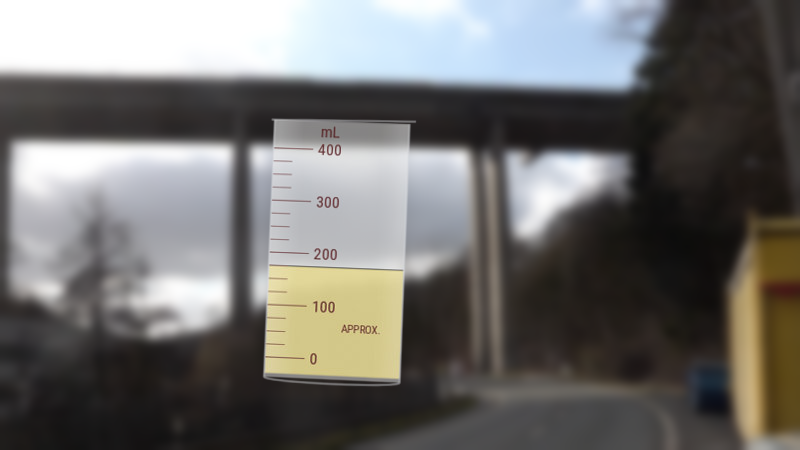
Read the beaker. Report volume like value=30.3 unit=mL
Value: value=175 unit=mL
